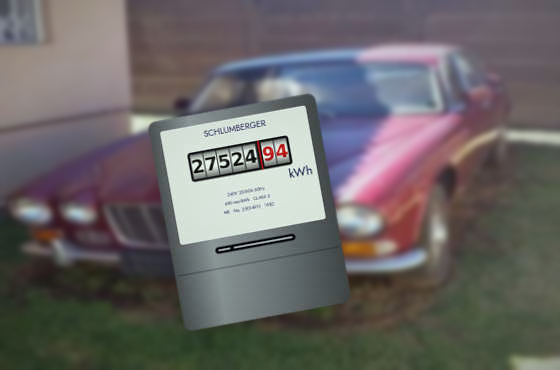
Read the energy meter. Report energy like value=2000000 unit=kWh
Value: value=27524.94 unit=kWh
